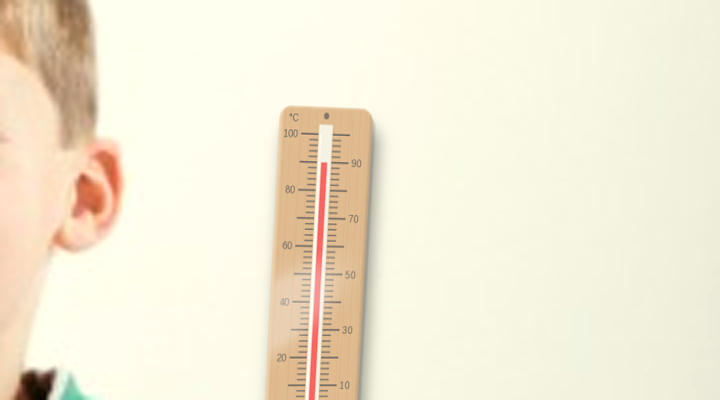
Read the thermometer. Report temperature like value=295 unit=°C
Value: value=90 unit=°C
